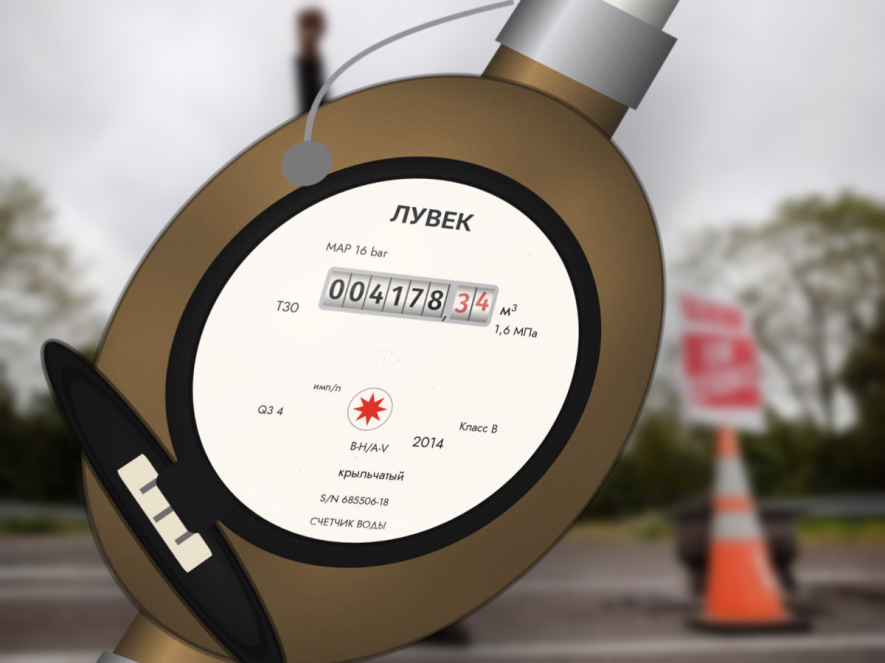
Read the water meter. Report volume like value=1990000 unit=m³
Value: value=4178.34 unit=m³
